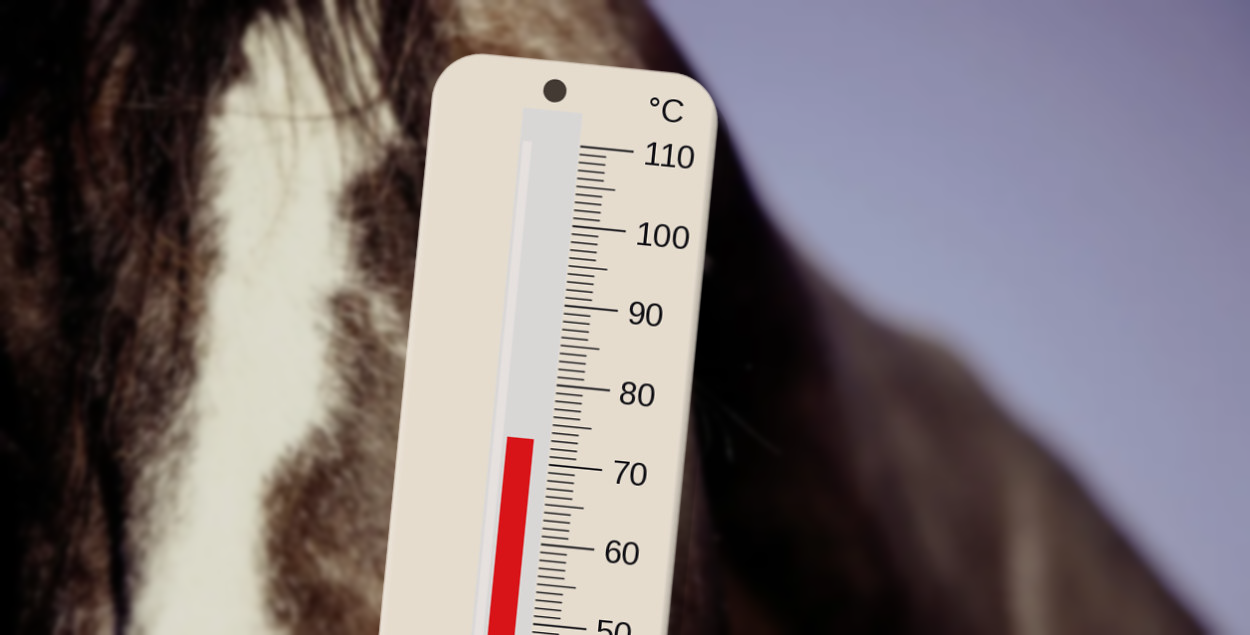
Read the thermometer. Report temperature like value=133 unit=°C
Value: value=73 unit=°C
